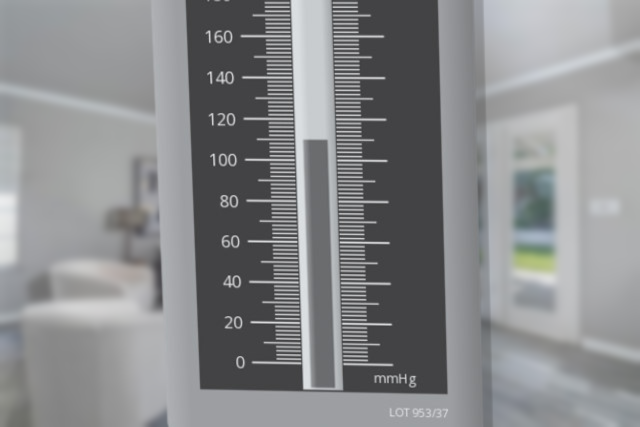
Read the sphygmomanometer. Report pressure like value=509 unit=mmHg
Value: value=110 unit=mmHg
